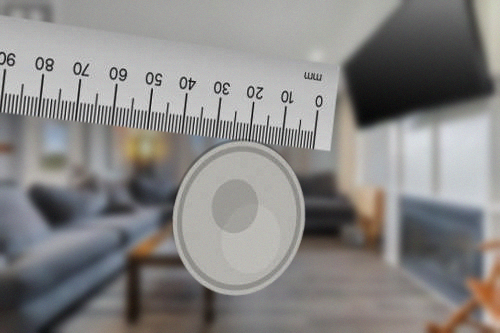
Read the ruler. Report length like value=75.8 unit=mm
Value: value=40 unit=mm
